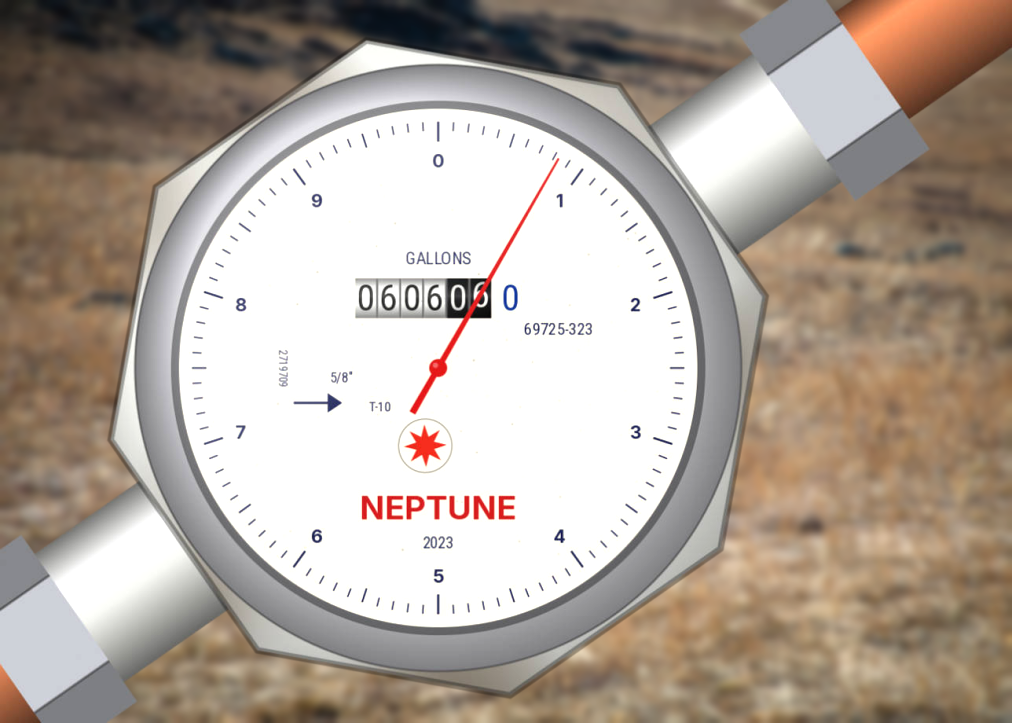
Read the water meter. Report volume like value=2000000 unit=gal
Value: value=606060.8 unit=gal
